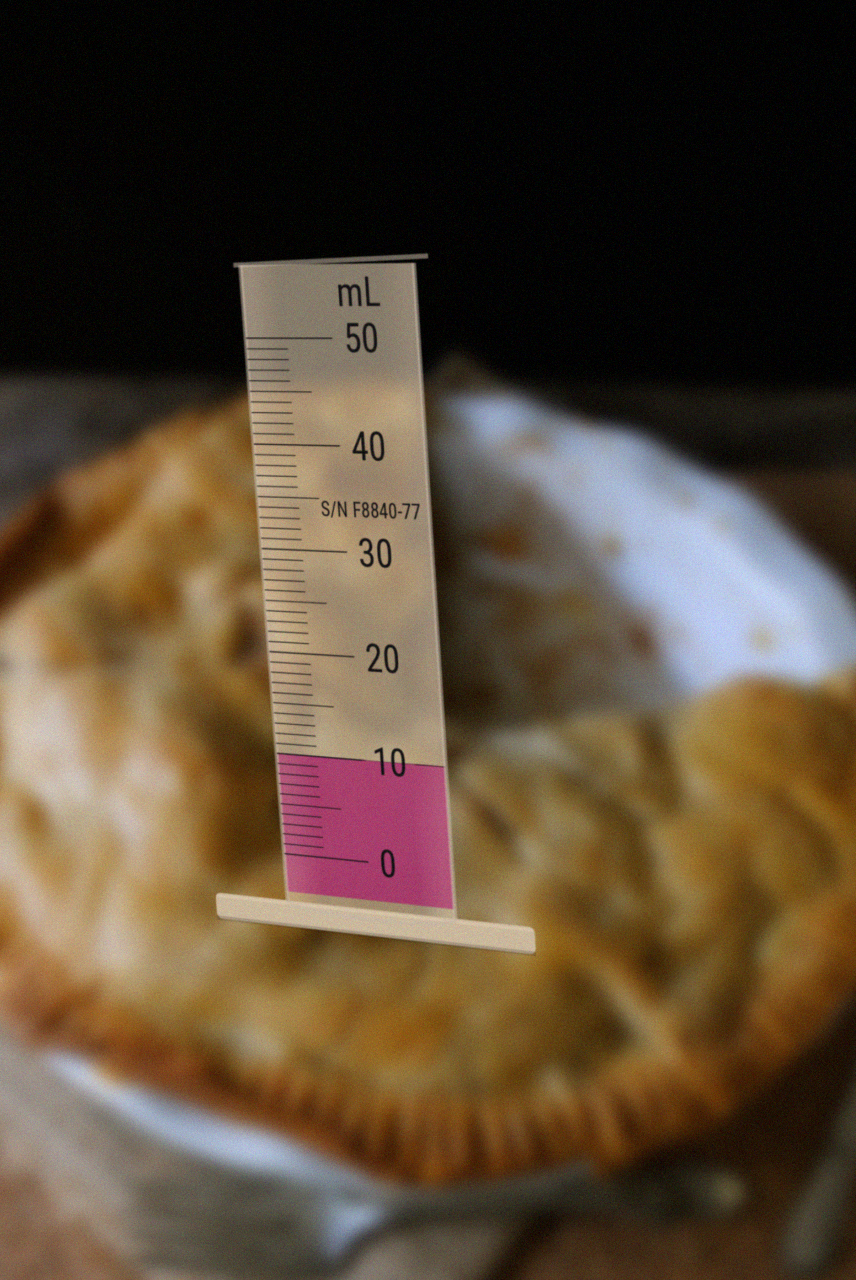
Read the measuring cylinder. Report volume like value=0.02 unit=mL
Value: value=10 unit=mL
